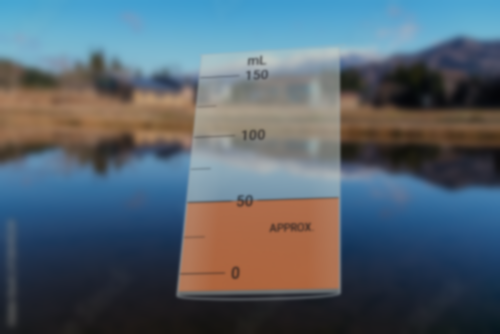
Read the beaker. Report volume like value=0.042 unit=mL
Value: value=50 unit=mL
